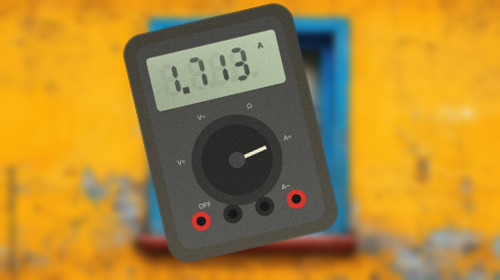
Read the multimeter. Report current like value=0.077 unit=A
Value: value=1.713 unit=A
